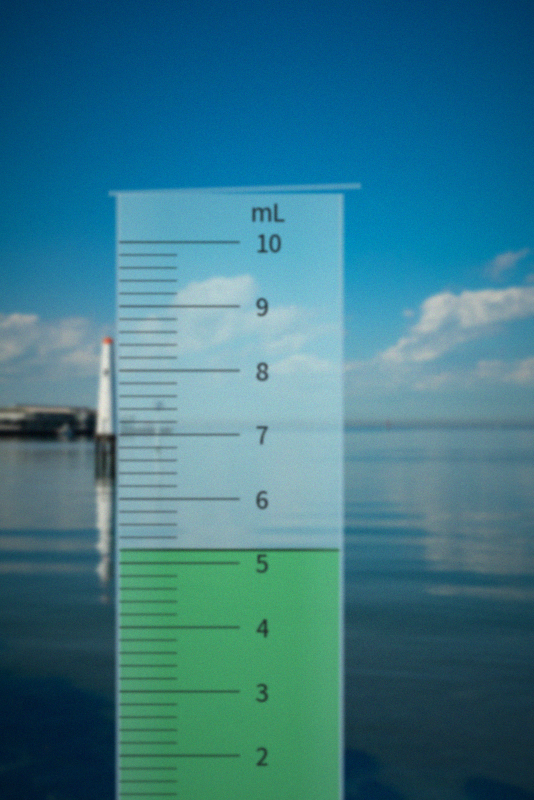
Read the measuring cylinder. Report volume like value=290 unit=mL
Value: value=5.2 unit=mL
